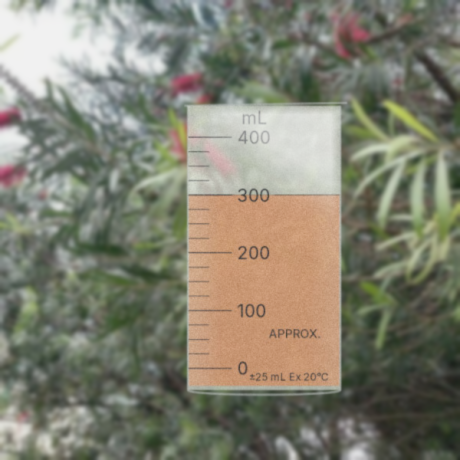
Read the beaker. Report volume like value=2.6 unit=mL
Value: value=300 unit=mL
